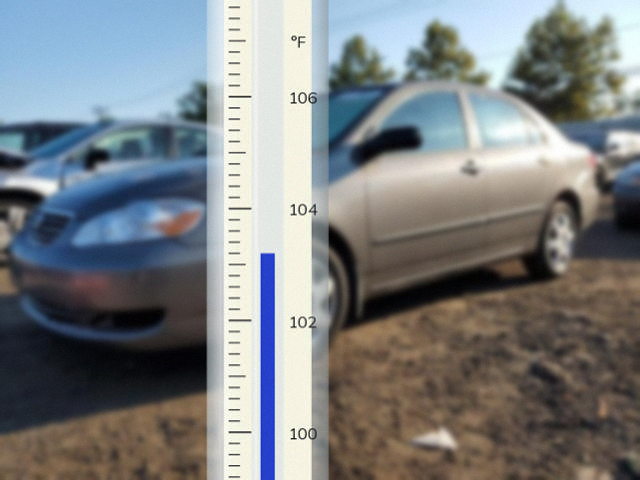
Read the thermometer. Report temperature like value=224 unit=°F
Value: value=103.2 unit=°F
